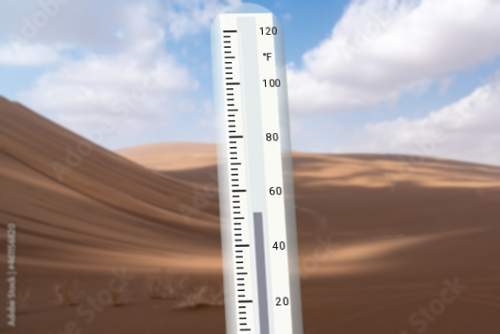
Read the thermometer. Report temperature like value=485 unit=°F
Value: value=52 unit=°F
